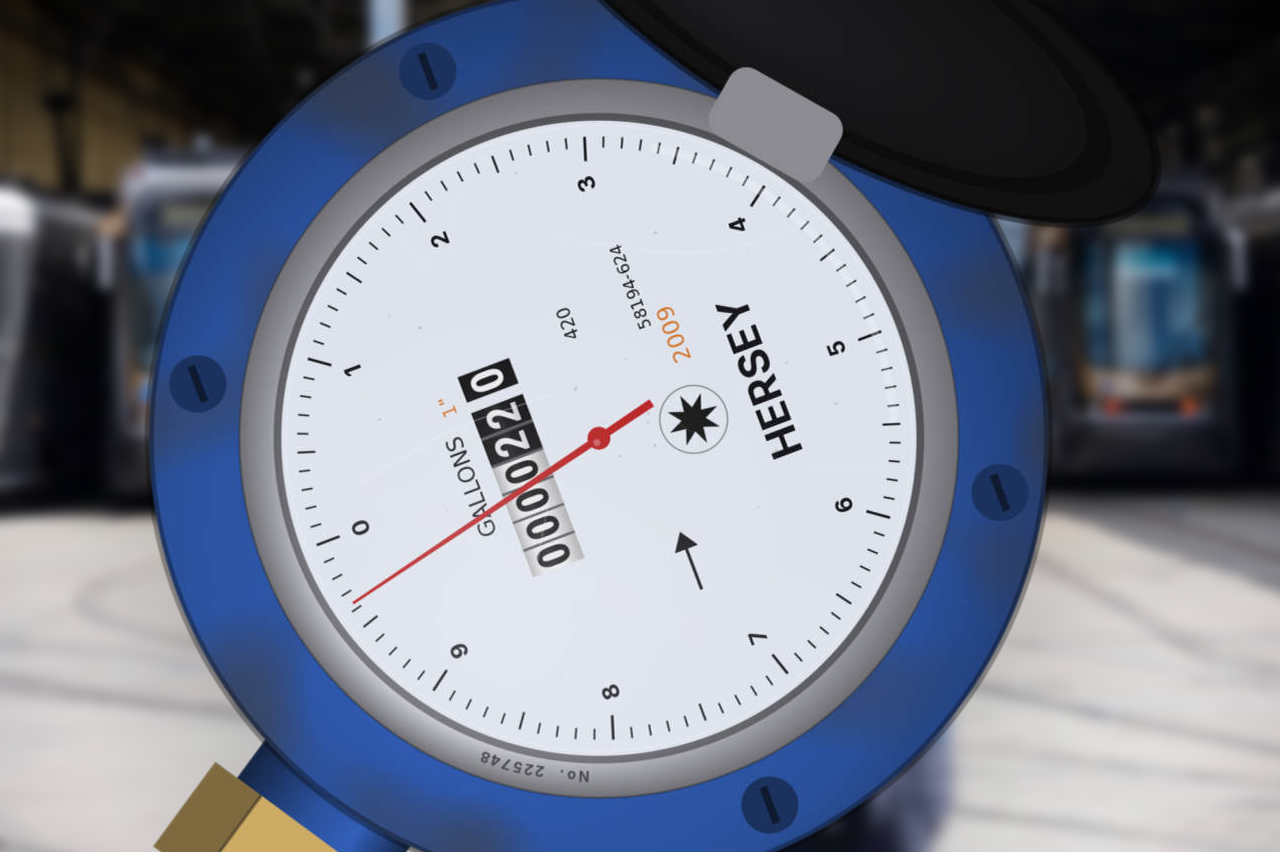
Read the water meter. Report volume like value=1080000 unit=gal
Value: value=219.6 unit=gal
